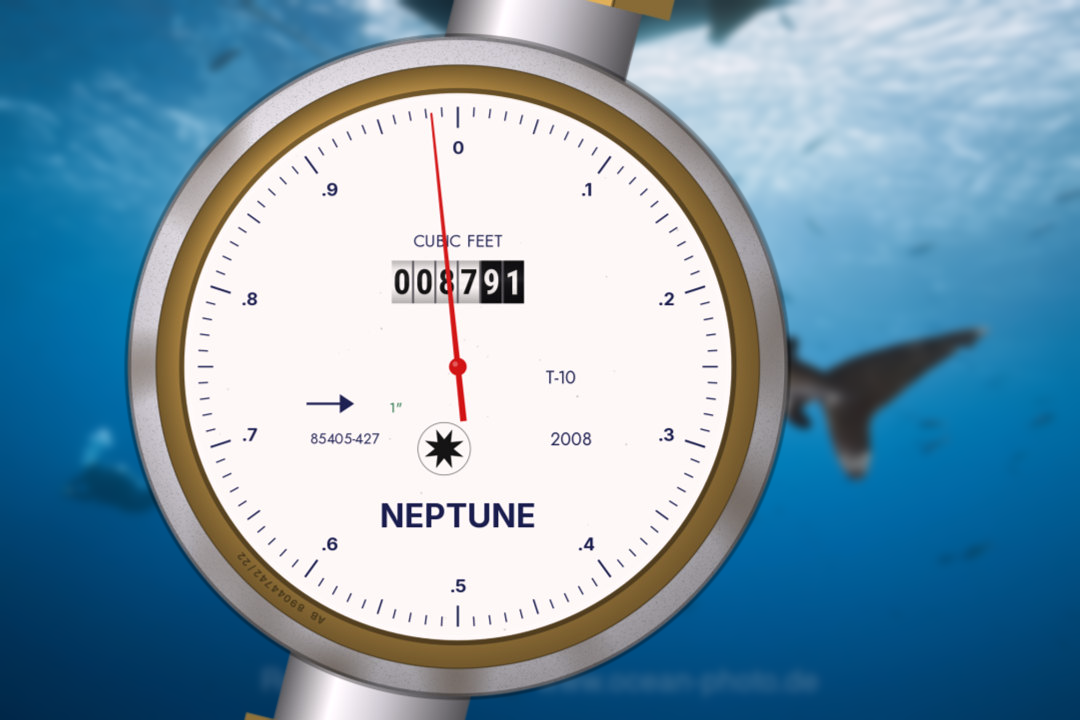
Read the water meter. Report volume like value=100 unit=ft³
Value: value=8790.98 unit=ft³
